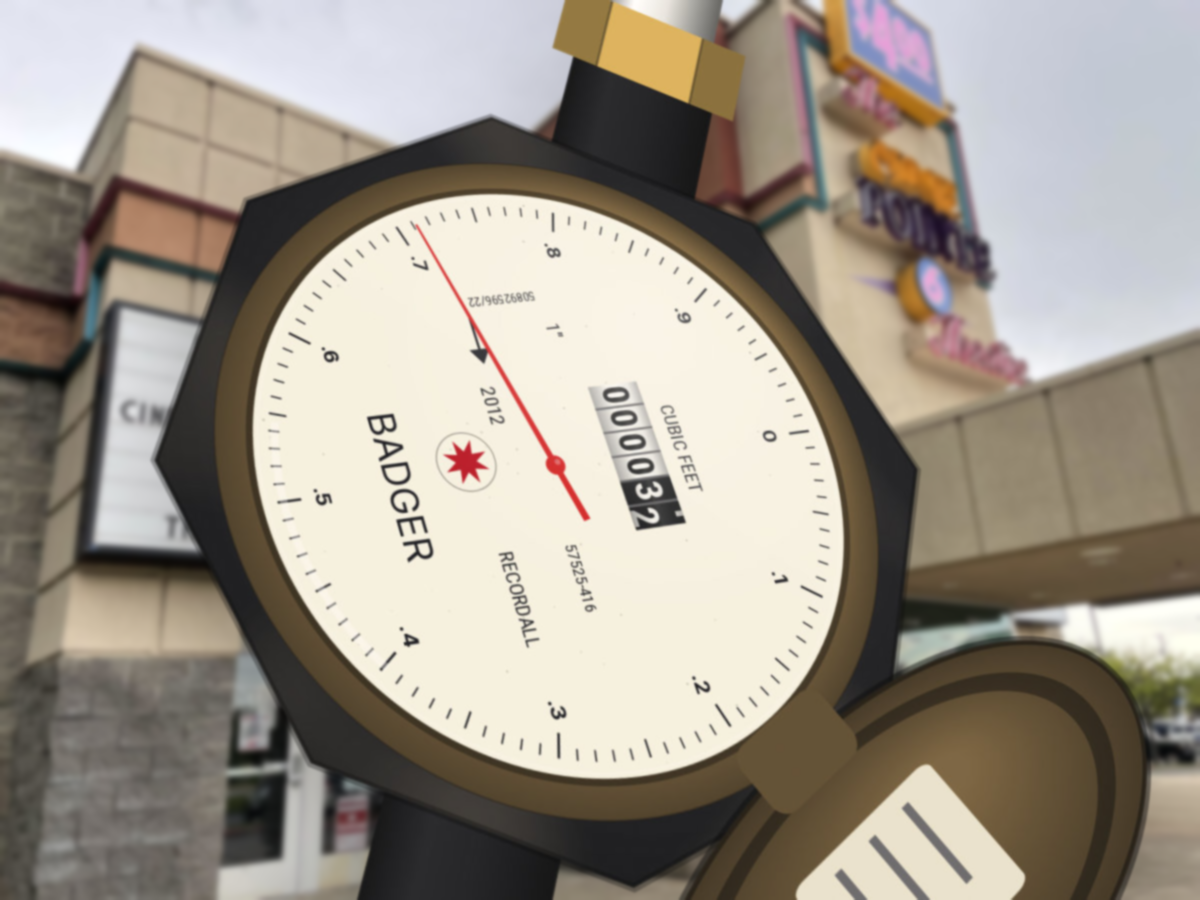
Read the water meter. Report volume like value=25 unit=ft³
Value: value=31.71 unit=ft³
